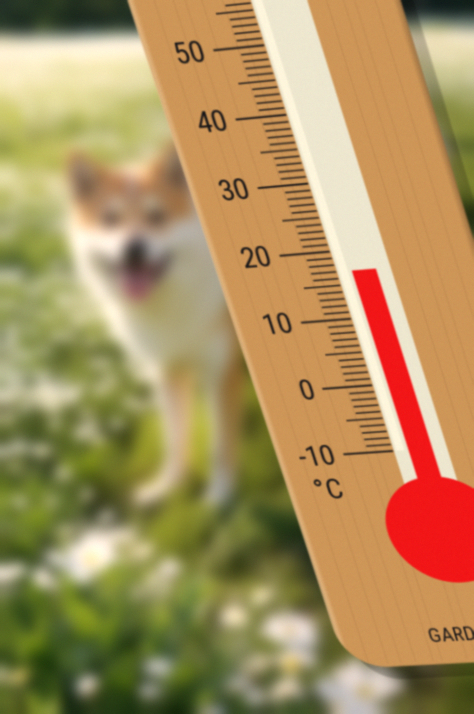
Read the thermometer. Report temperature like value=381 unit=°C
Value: value=17 unit=°C
